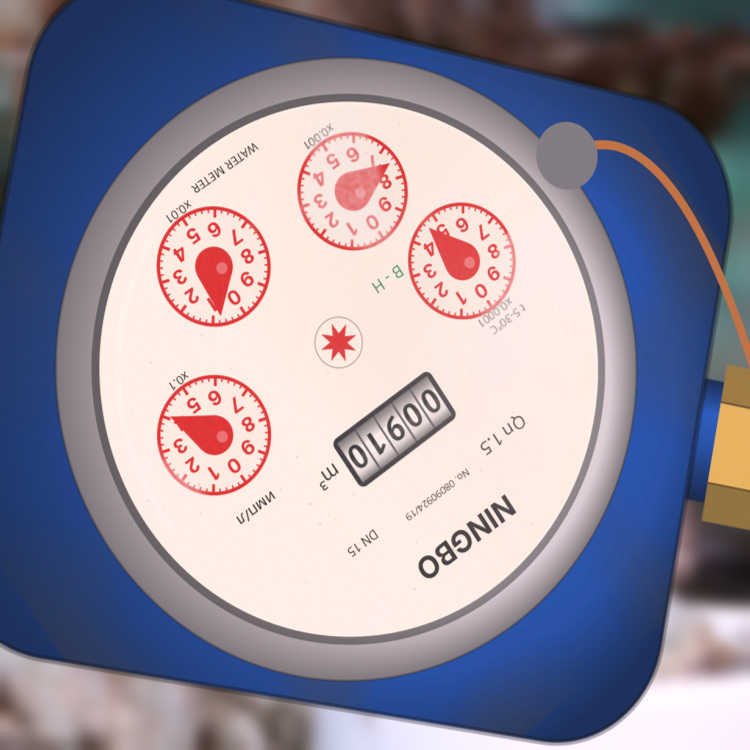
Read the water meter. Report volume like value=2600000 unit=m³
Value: value=910.4074 unit=m³
